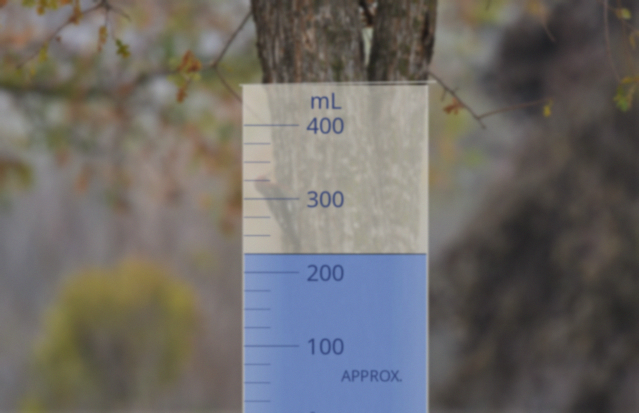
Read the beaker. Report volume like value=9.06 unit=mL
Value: value=225 unit=mL
